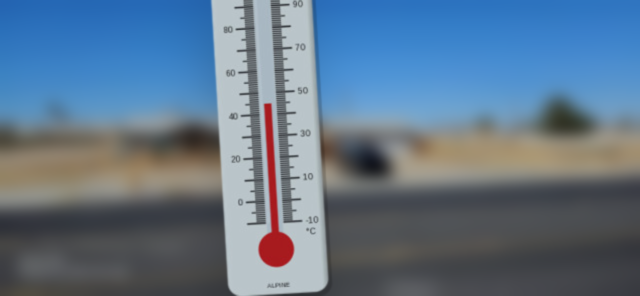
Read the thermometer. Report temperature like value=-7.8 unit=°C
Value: value=45 unit=°C
